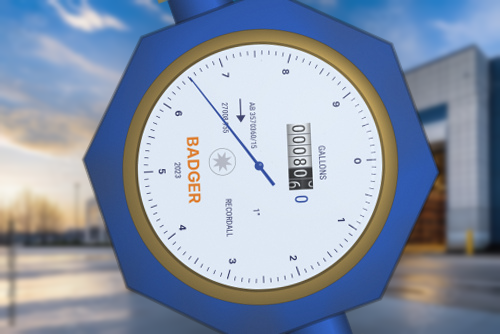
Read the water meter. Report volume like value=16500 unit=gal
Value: value=8056.5 unit=gal
